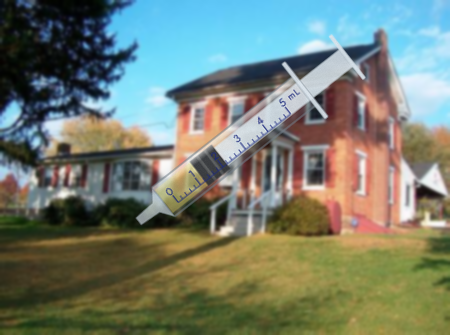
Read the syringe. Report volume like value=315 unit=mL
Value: value=1.2 unit=mL
